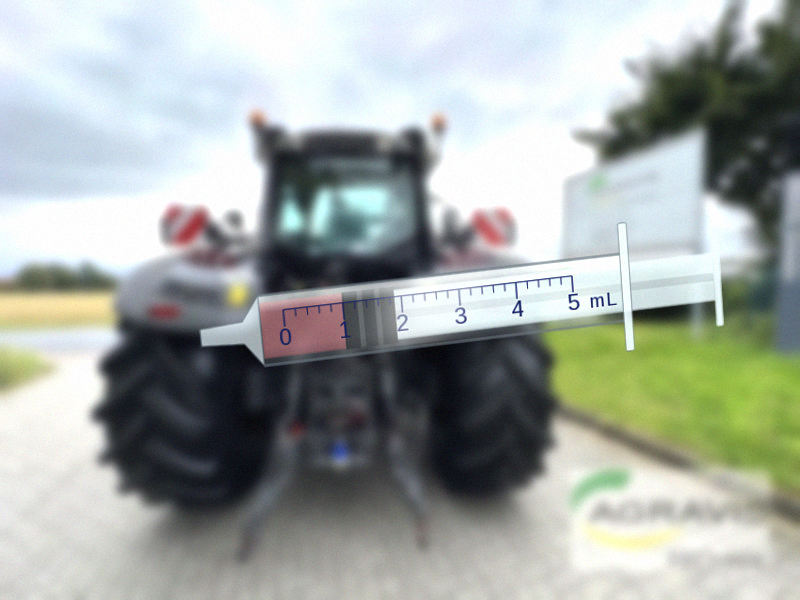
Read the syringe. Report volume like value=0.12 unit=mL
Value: value=1 unit=mL
